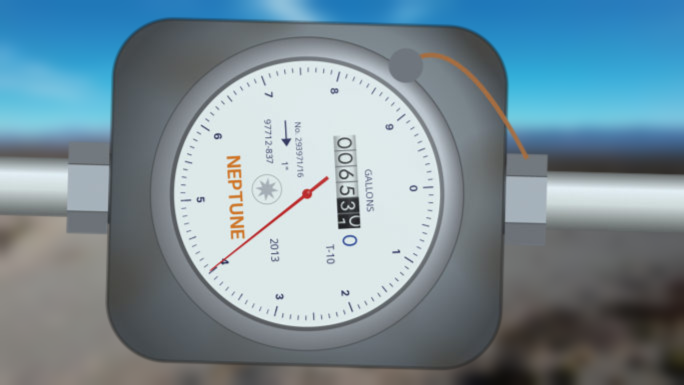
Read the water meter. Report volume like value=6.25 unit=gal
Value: value=65304.0 unit=gal
